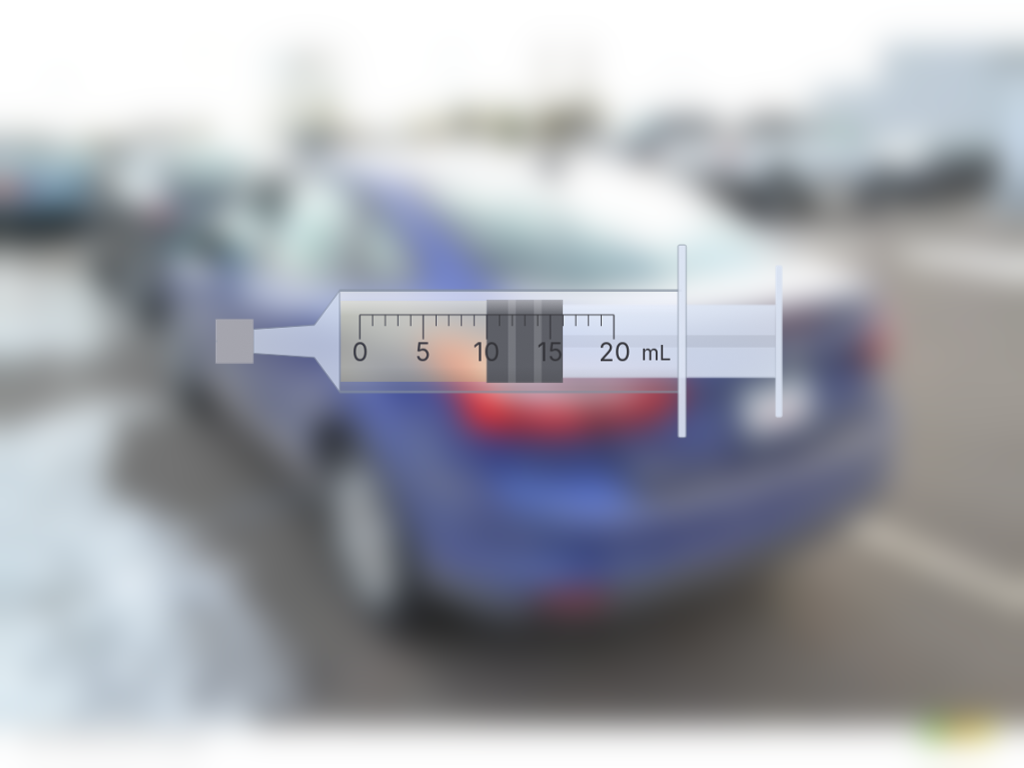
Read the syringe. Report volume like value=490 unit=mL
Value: value=10 unit=mL
